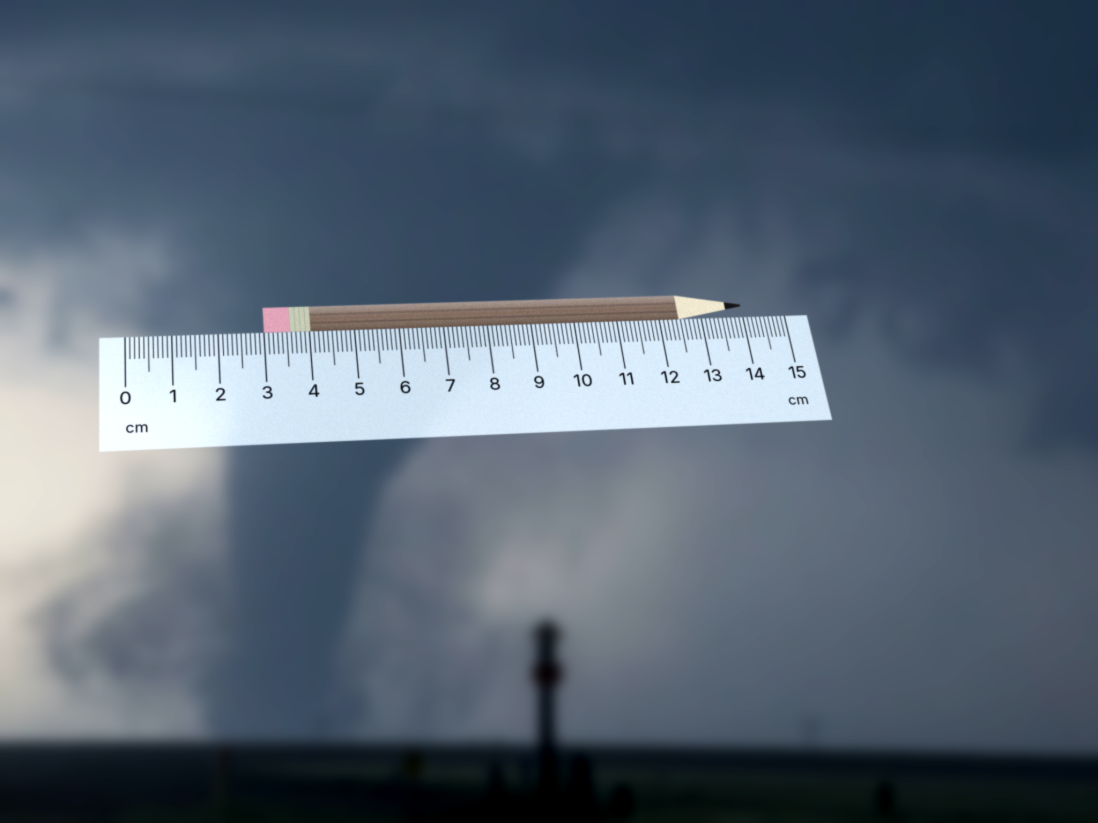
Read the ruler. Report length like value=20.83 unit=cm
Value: value=11 unit=cm
